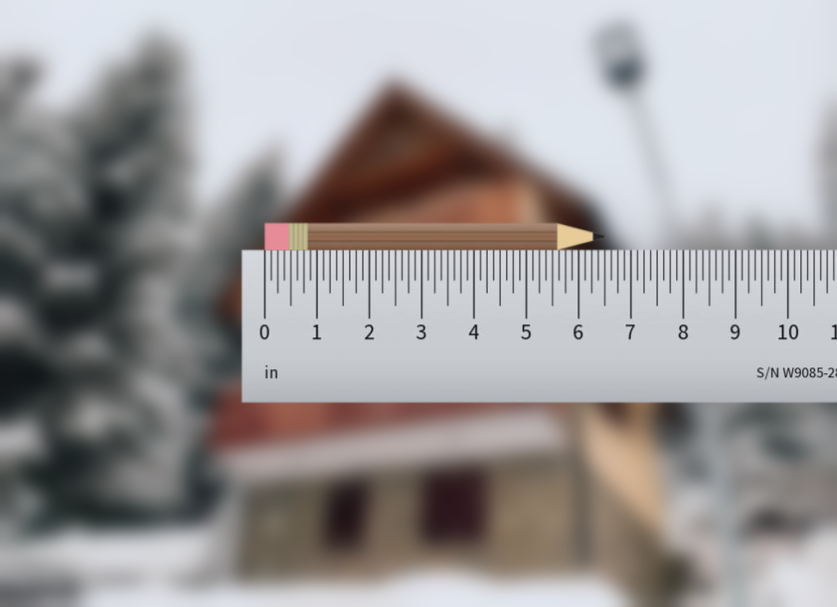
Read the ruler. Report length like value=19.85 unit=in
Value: value=6.5 unit=in
